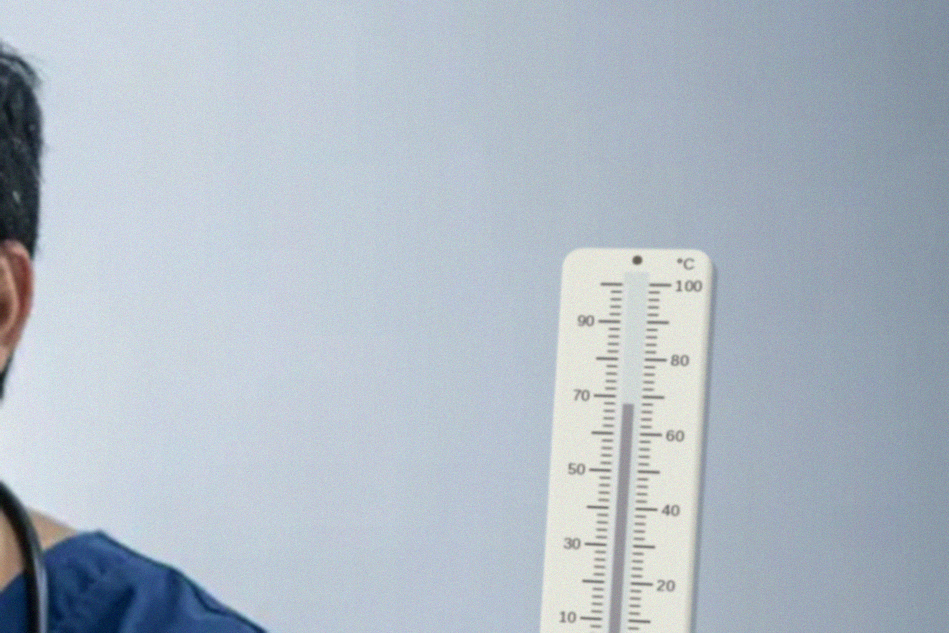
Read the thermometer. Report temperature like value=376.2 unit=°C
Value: value=68 unit=°C
